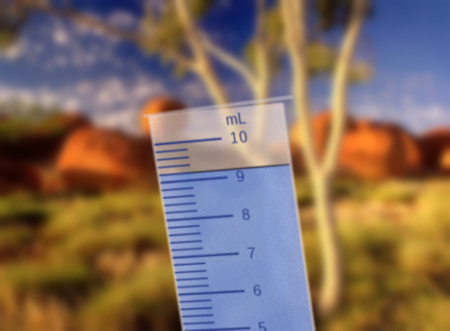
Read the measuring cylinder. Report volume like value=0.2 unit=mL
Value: value=9.2 unit=mL
